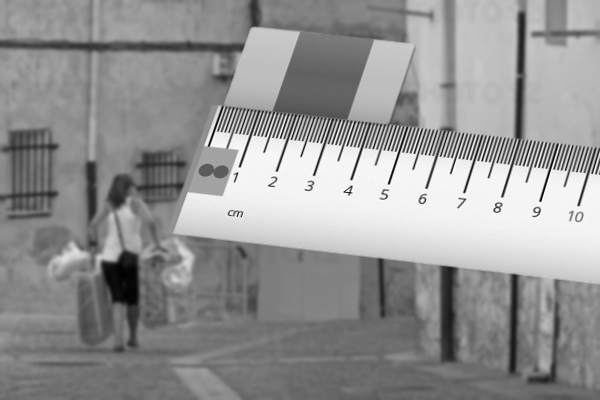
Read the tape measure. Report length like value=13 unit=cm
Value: value=4.5 unit=cm
